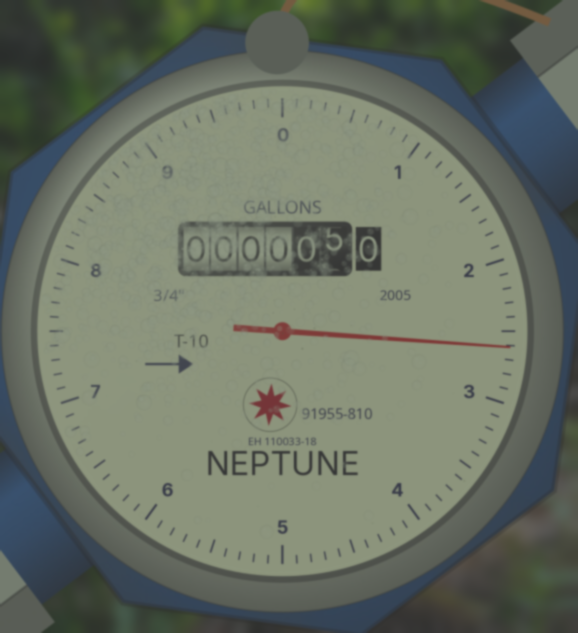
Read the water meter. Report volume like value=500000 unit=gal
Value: value=52.6 unit=gal
